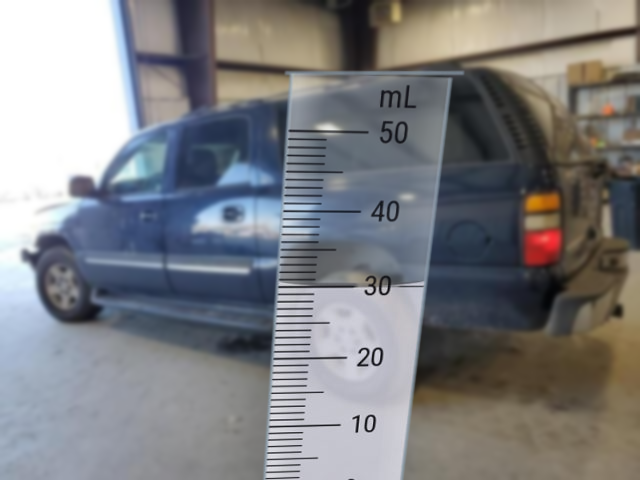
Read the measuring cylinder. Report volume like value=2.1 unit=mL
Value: value=30 unit=mL
